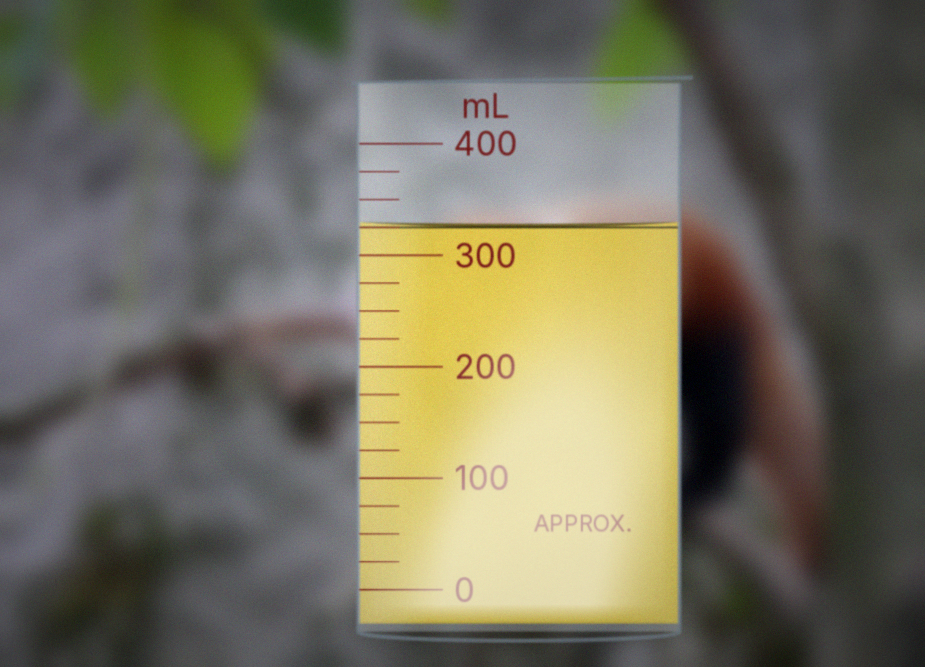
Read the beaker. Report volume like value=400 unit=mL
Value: value=325 unit=mL
